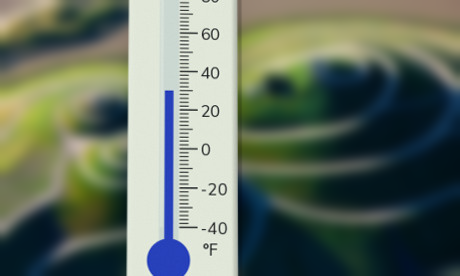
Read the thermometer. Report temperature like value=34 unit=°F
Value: value=30 unit=°F
